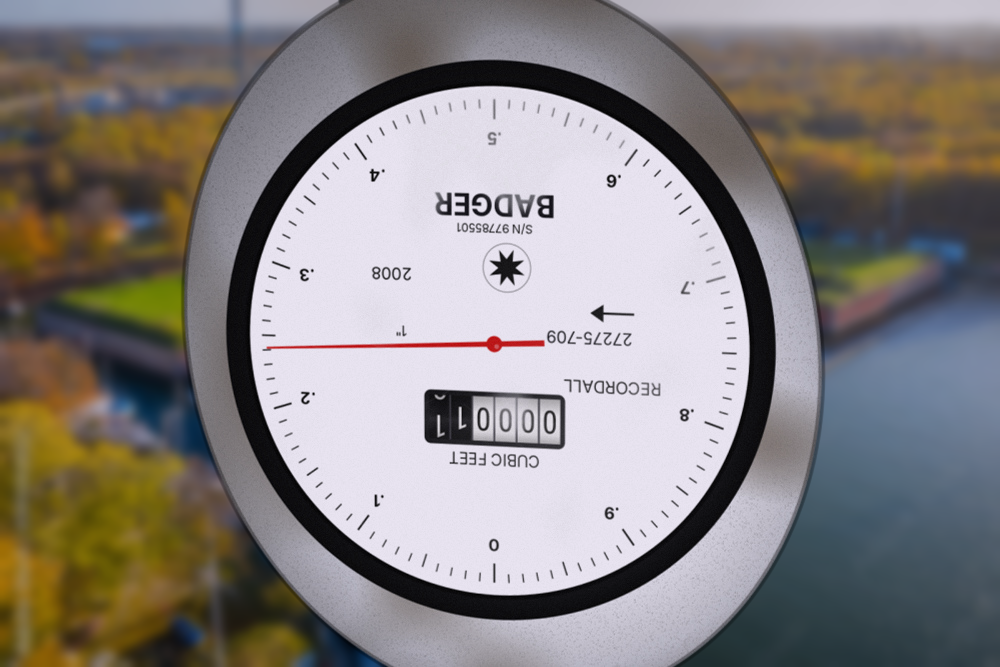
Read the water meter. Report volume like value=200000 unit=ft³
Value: value=11.24 unit=ft³
